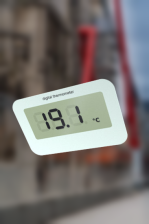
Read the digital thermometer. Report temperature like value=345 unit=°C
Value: value=19.1 unit=°C
